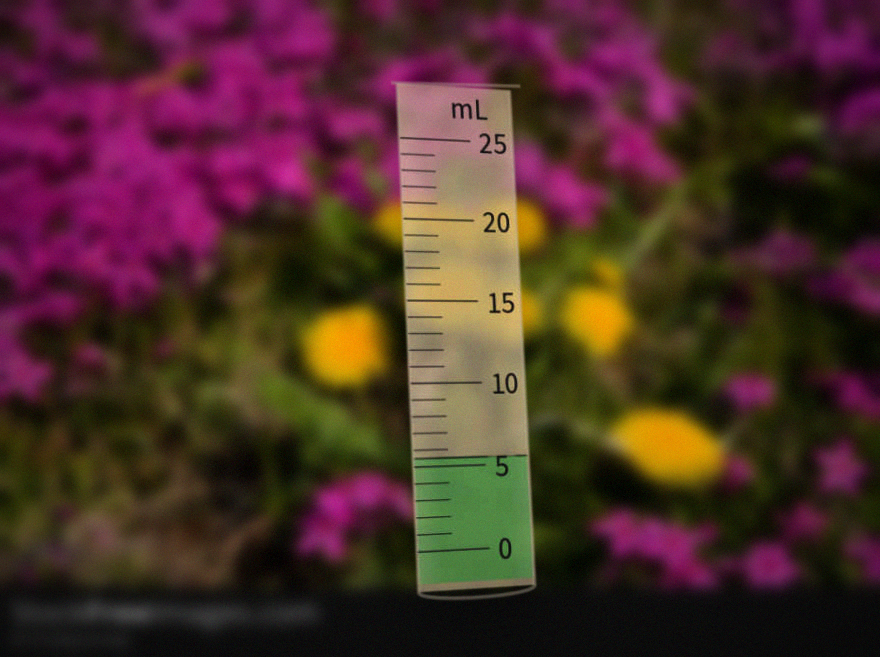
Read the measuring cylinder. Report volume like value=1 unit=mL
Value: value=5.5 unit=mL
